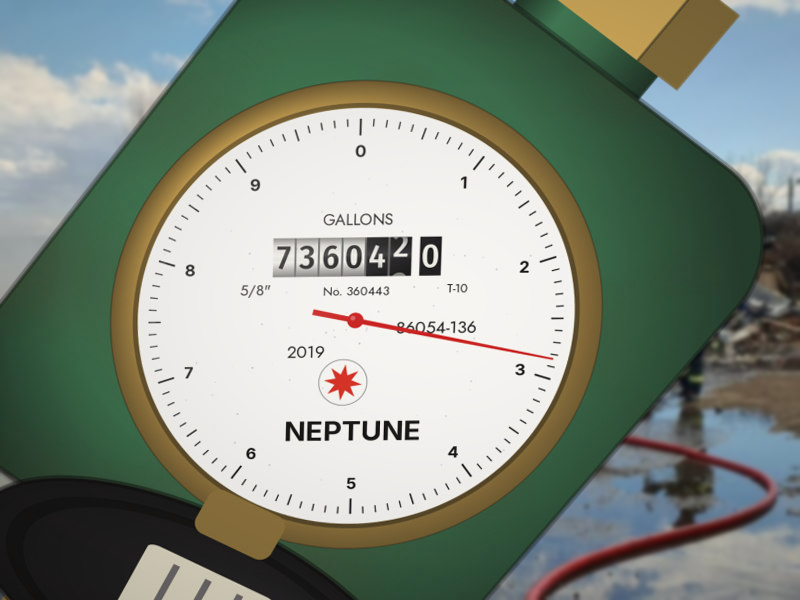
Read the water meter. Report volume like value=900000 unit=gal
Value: value=7360422.8 unit=gal
